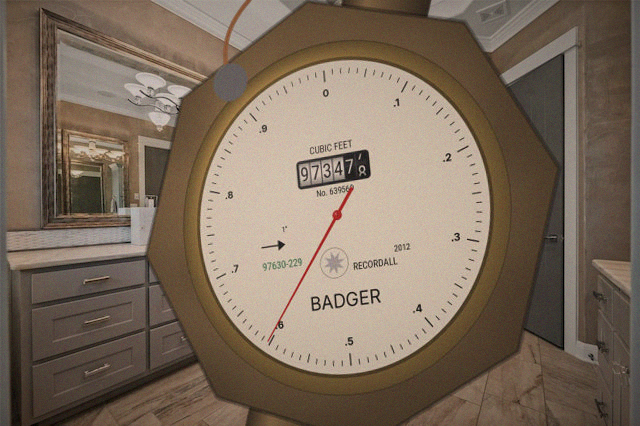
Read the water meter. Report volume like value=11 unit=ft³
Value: value=973477.60 unit=ft³
